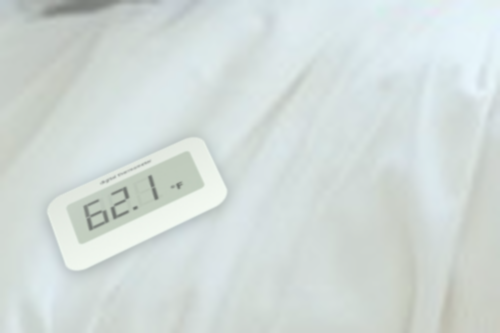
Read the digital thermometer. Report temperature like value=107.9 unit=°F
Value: value=62.1 unit=°F
